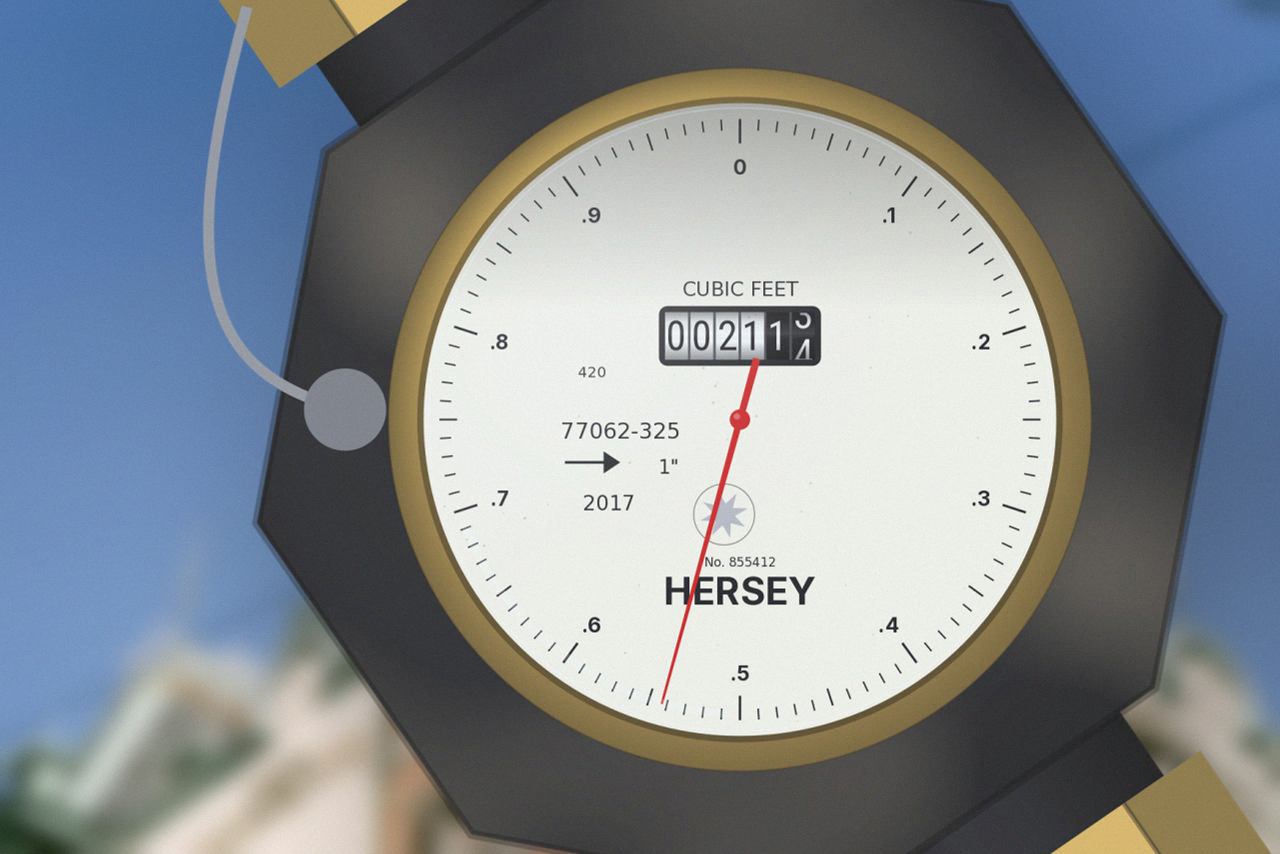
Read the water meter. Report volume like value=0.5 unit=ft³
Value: value=2113.54 unit=ft³
